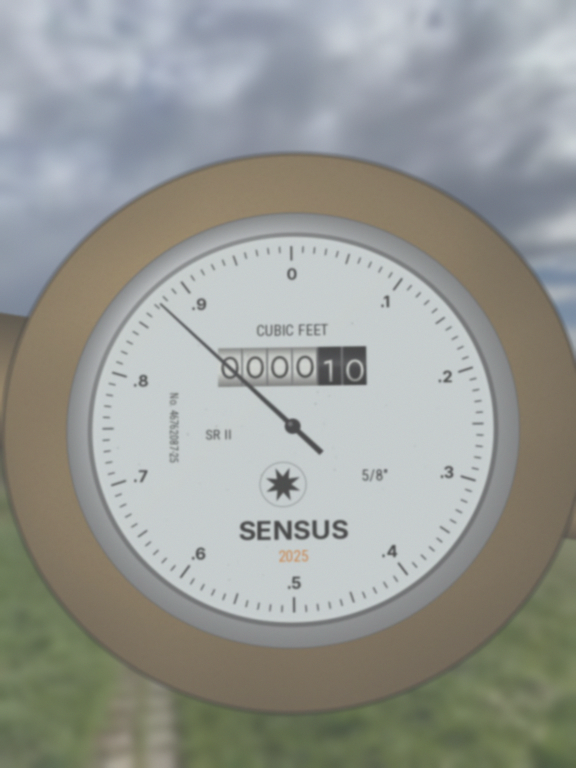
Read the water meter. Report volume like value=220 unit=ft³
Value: value=9.87 unit=ft³
